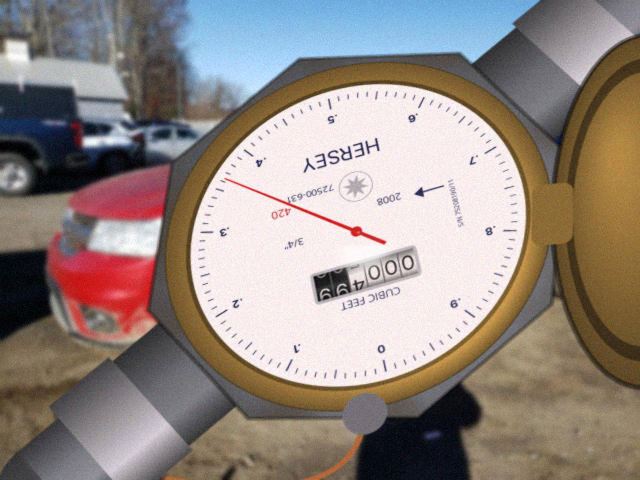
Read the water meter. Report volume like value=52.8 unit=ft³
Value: value=499.36 unit=ft³
